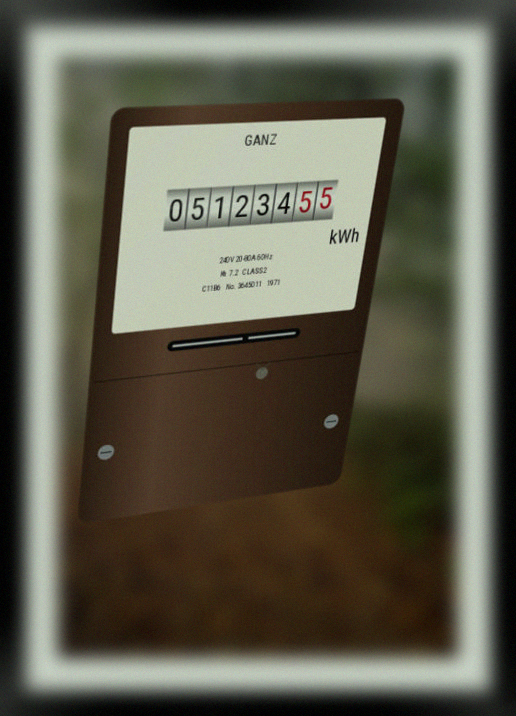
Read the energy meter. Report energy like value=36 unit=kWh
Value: value=51234.55 unit=kWh
